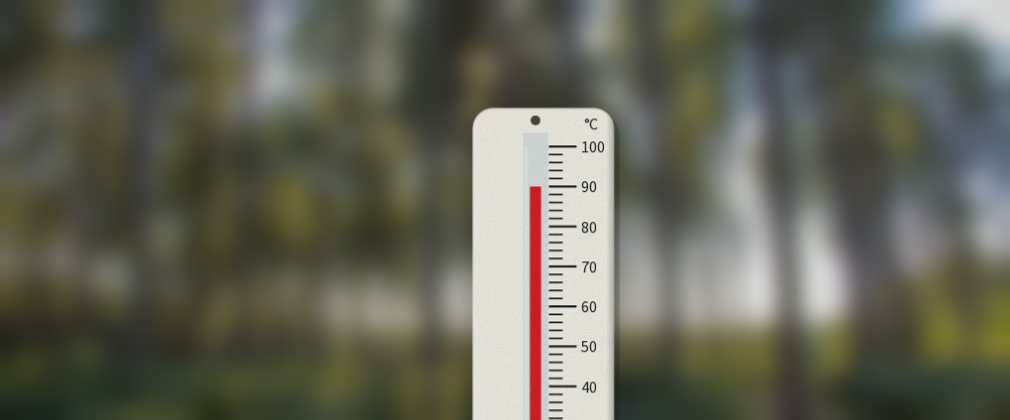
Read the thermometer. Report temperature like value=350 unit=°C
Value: value=90 unit=°C
